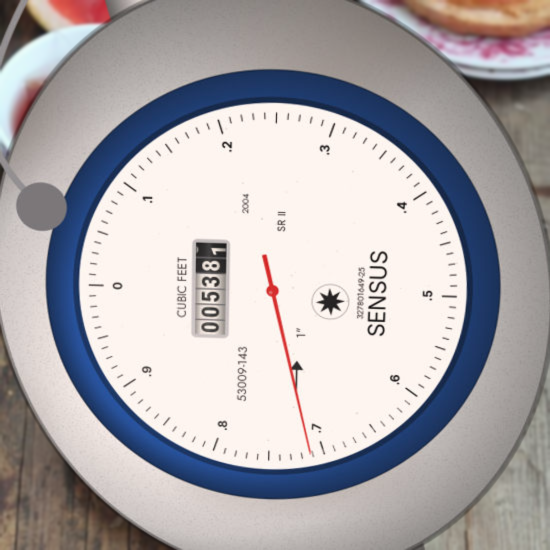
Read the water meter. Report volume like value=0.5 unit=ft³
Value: value=5380.71 unit=ft³
